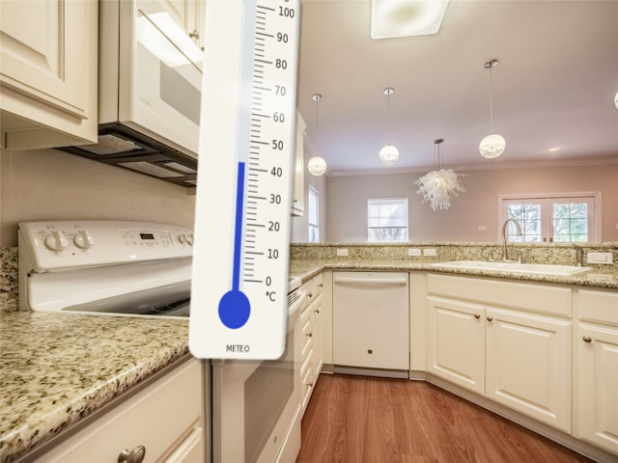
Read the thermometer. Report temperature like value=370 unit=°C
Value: value=42 unit=°C
